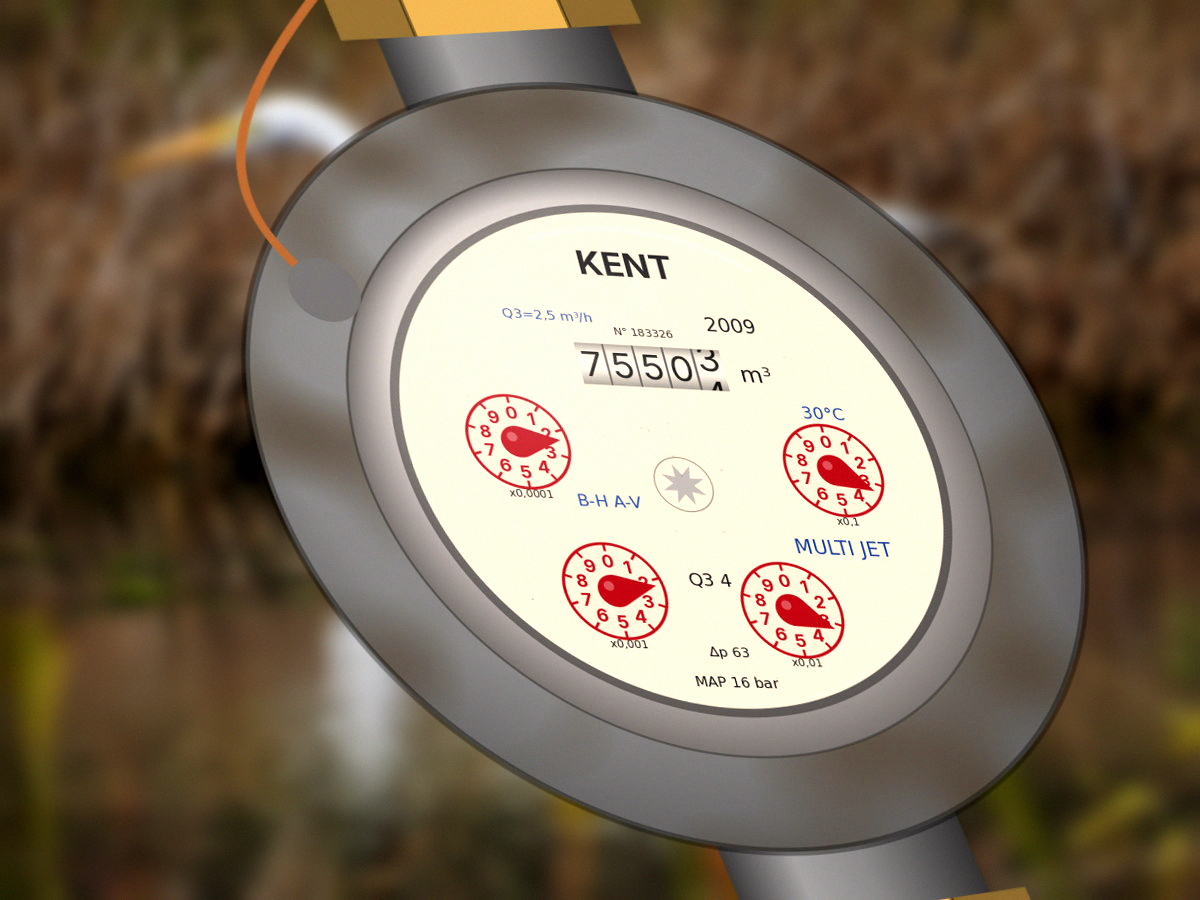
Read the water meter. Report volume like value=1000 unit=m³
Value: value=75503.3322 unit=m³
